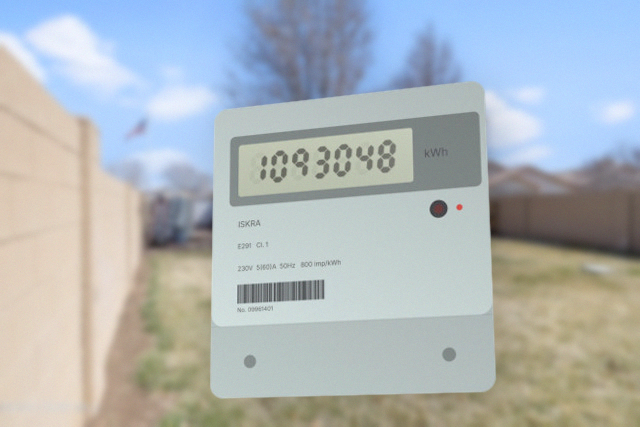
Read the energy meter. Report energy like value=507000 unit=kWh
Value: value=1093048 unit=kWh
